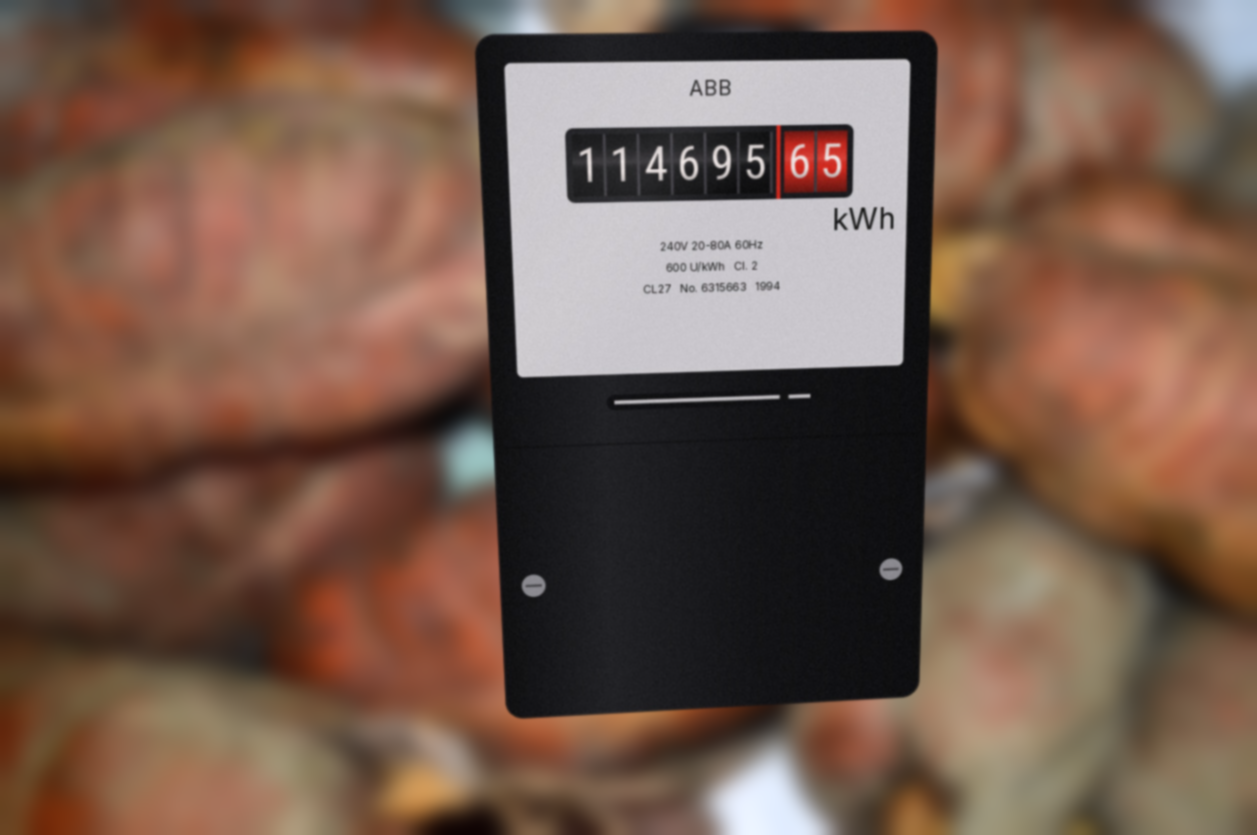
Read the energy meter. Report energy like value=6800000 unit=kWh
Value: value=114695.65 unit=kWh
